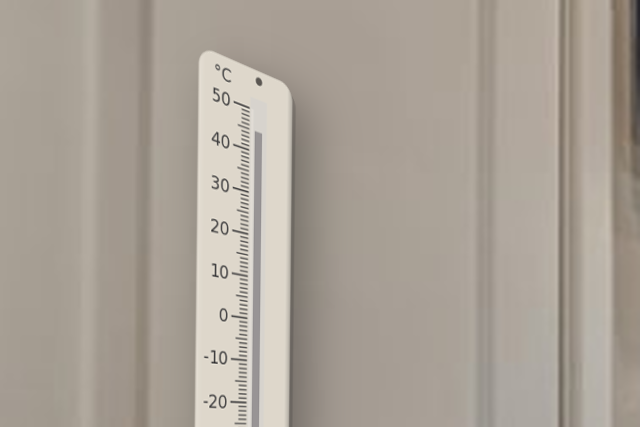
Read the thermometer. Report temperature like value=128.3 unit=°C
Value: value=45 unit=°C
